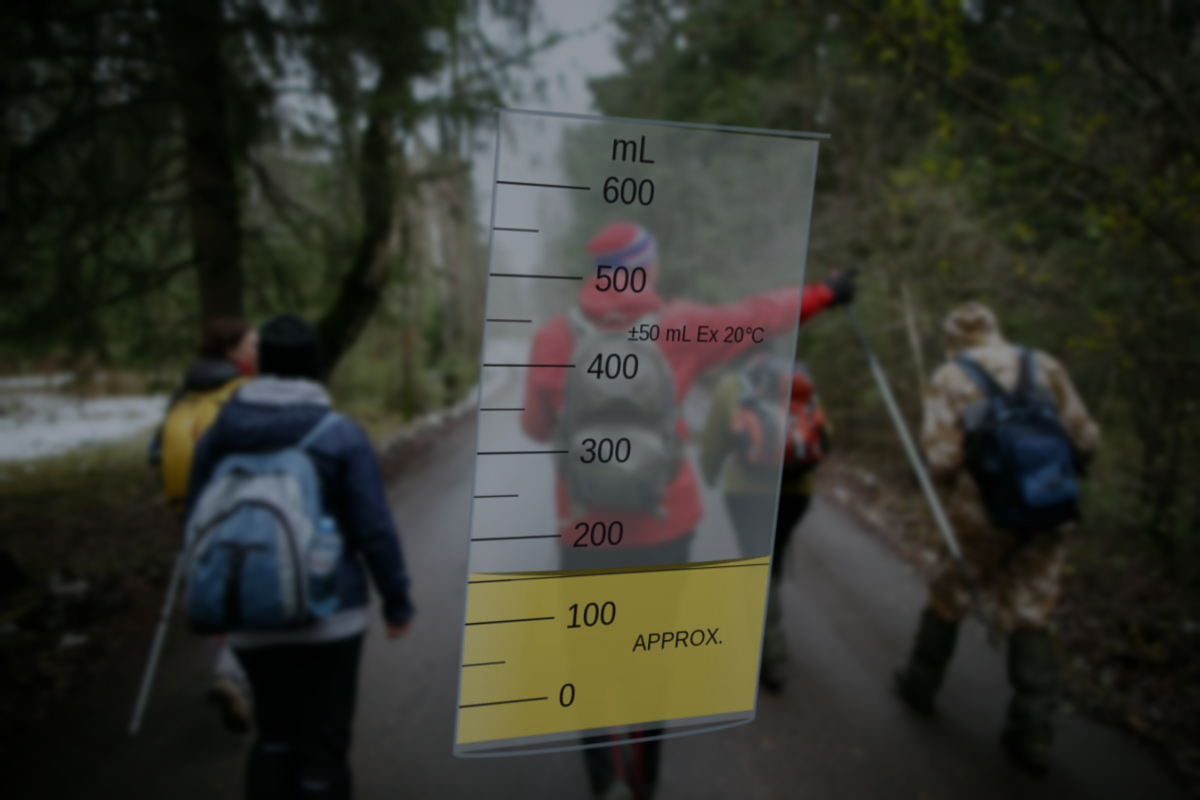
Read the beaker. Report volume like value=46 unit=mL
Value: value=150 unit=mL
